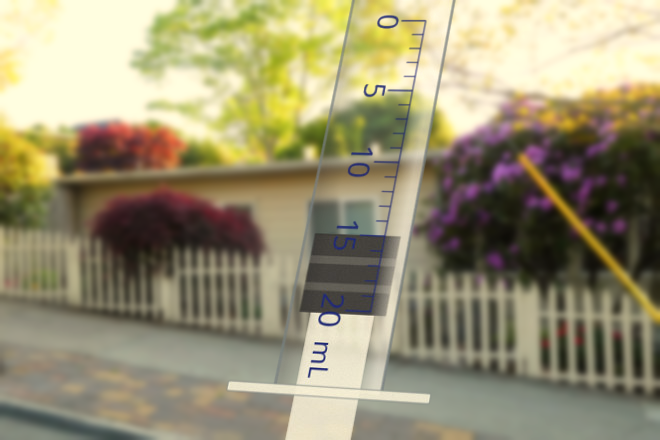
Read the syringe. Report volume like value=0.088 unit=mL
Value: value=15 unit=mL
